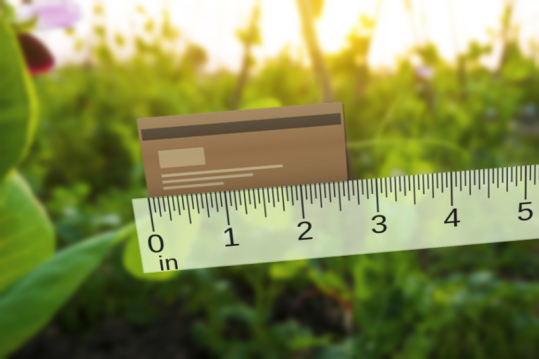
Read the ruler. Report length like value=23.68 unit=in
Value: value=2.625 unit=in
